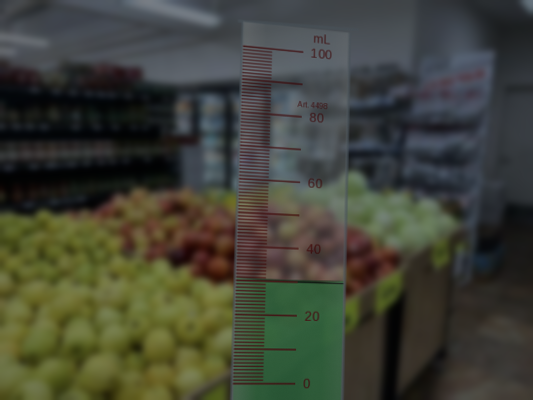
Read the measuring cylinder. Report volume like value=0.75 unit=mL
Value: value=30 unit=mL
